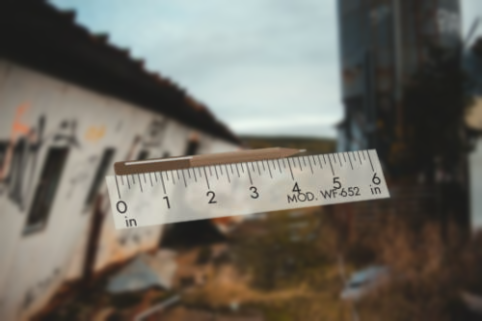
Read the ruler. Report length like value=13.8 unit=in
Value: value=4.5 unit=in
